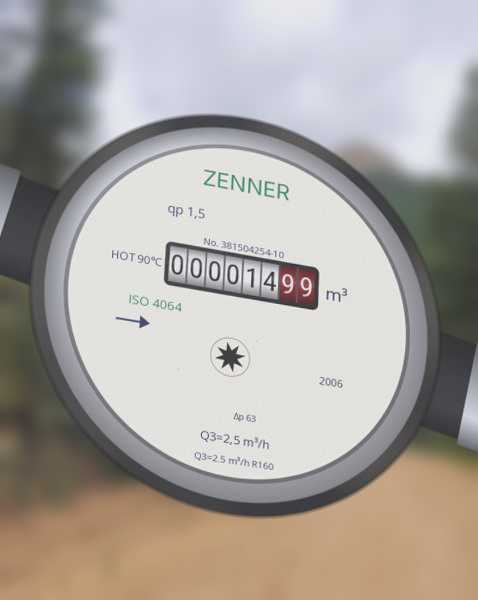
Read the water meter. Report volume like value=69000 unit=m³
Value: value=14.99 unit=m³
